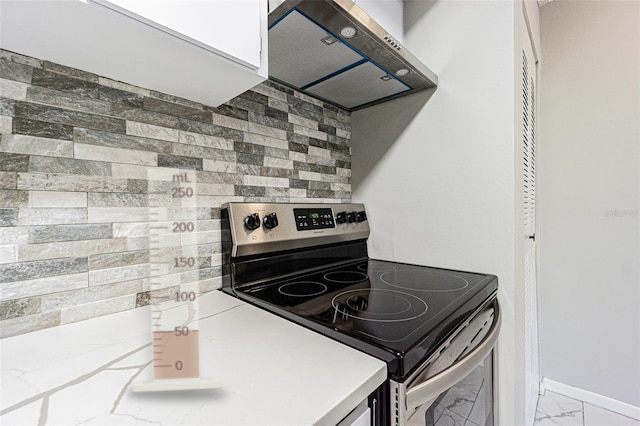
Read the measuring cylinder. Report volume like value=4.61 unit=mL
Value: value=50 unit=mL
